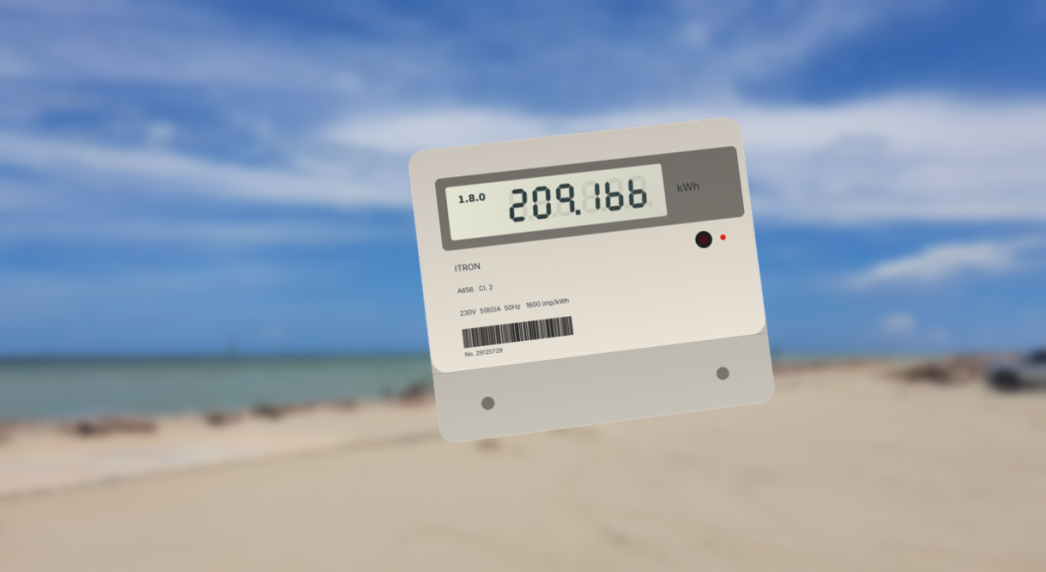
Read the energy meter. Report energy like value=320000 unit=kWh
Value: value=209.166 unit=kWh
